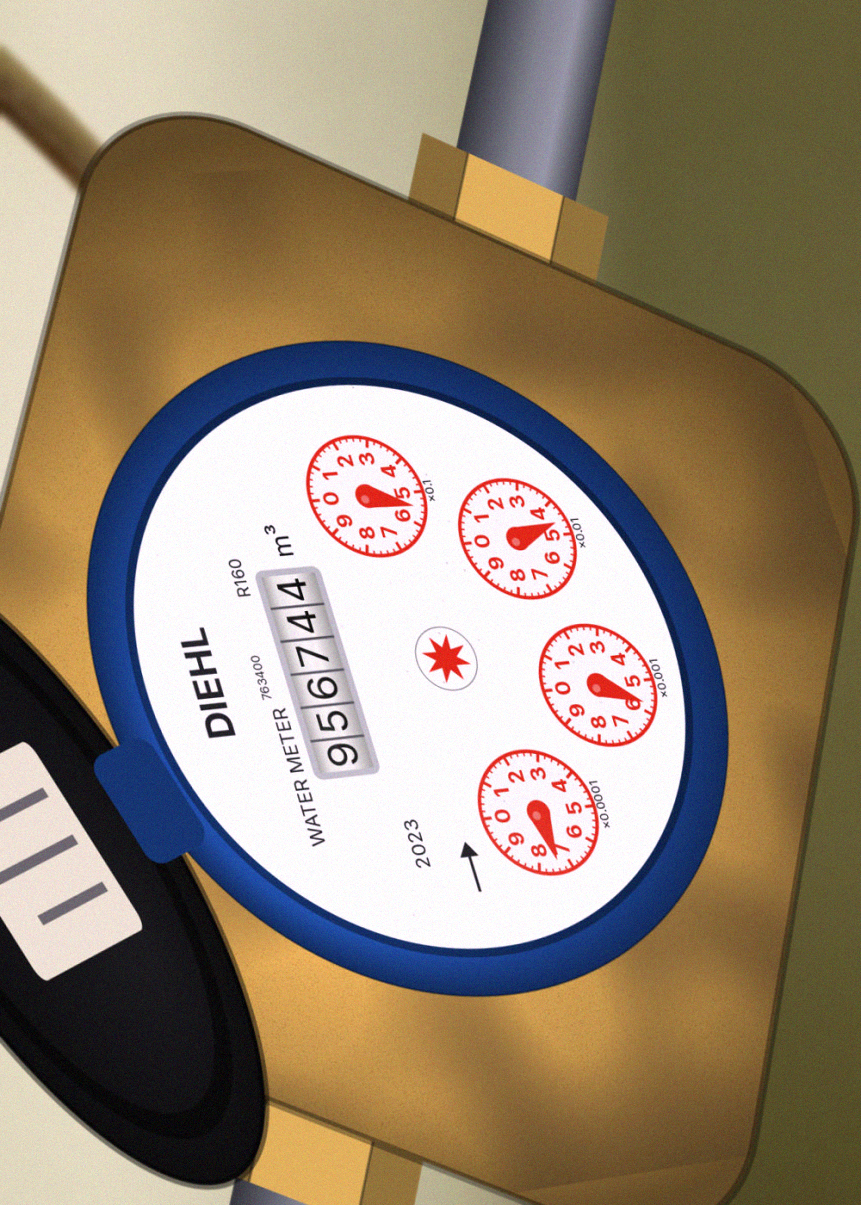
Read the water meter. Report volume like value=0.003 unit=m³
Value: value=956744.5457 unit=m³
